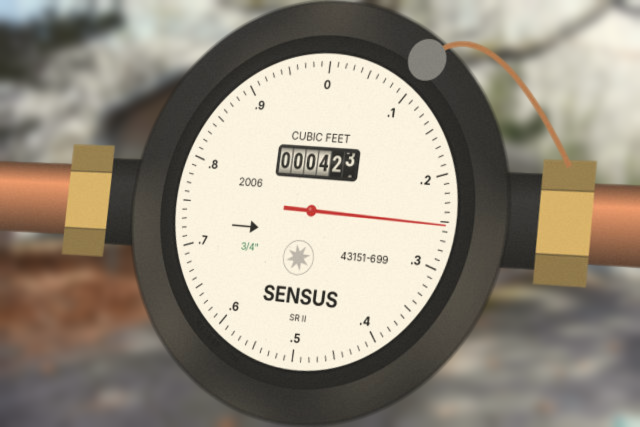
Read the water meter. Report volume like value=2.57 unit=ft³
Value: value=423.25 unit=ft³
